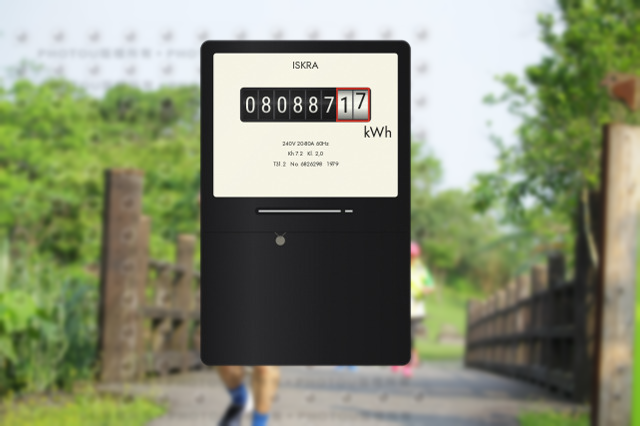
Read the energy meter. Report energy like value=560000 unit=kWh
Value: value=80887.17 unit=kWh
